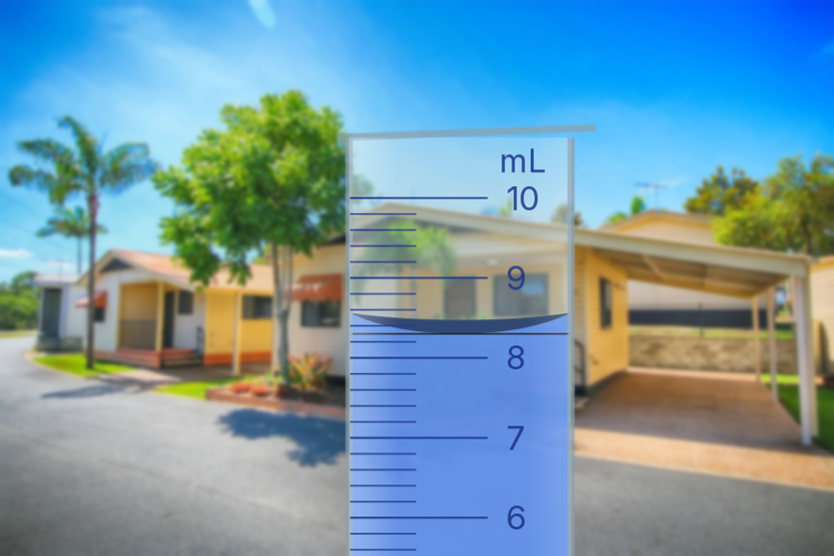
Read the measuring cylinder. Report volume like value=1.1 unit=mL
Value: value=8.3 unit=mL
